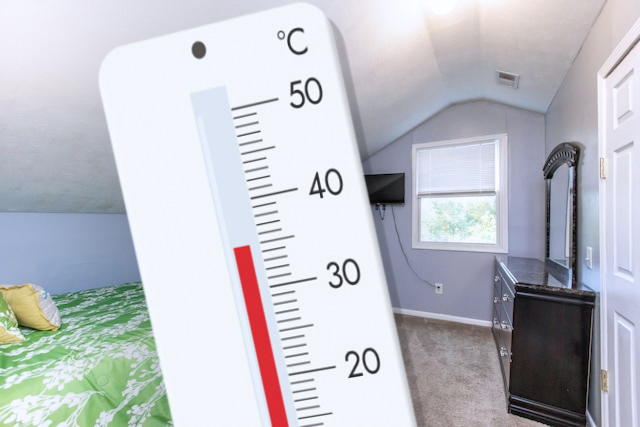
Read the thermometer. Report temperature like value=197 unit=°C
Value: value=35 unit=°C
